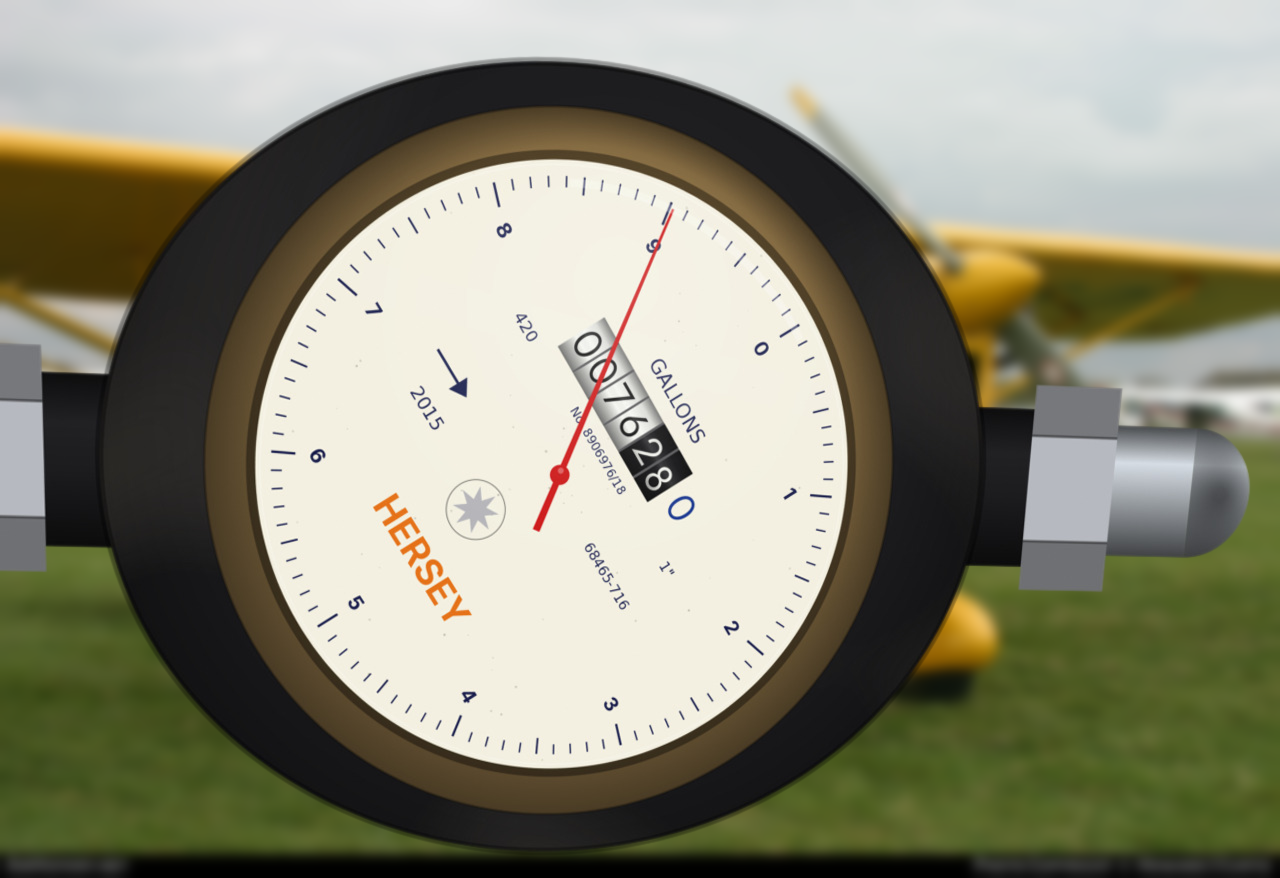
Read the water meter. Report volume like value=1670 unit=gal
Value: value=76279.0 unit=gal
